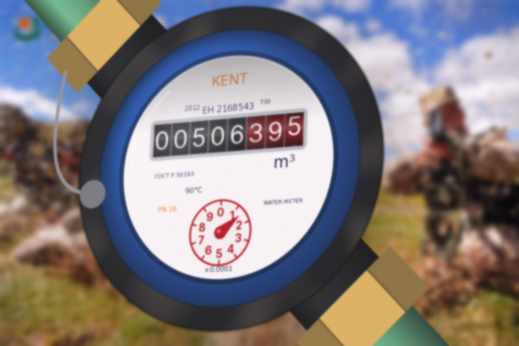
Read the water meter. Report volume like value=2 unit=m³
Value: value=506.3951 unit=m³
